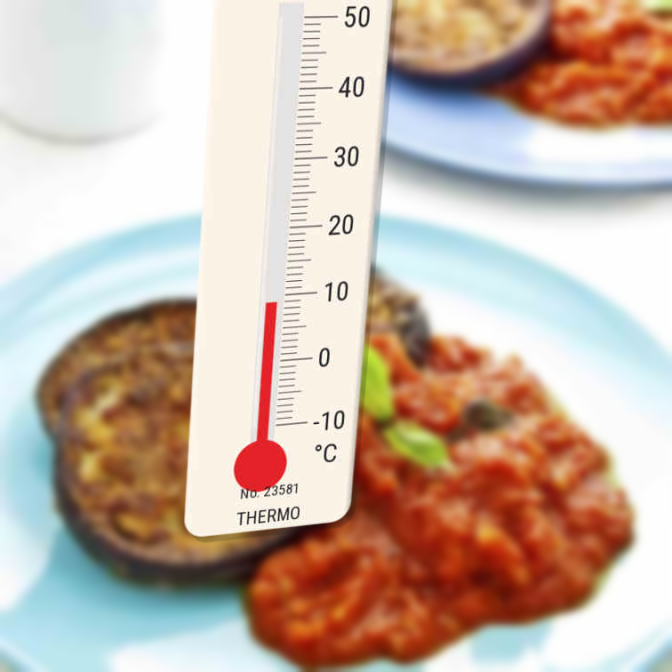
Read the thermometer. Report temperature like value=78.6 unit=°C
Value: value=9 unit=°C
